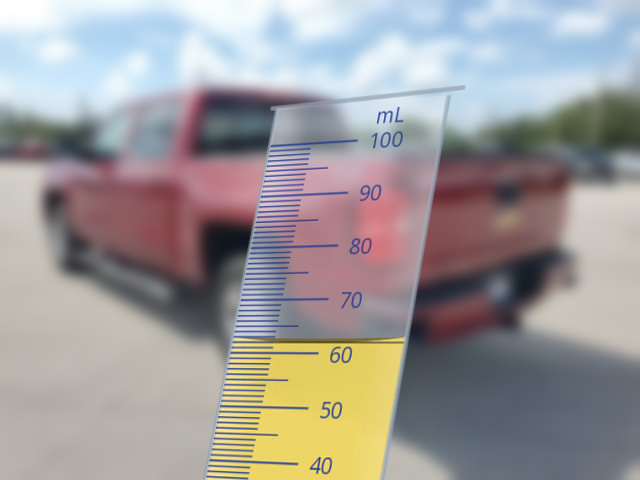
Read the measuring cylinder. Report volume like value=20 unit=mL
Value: value=62 unit=mL
